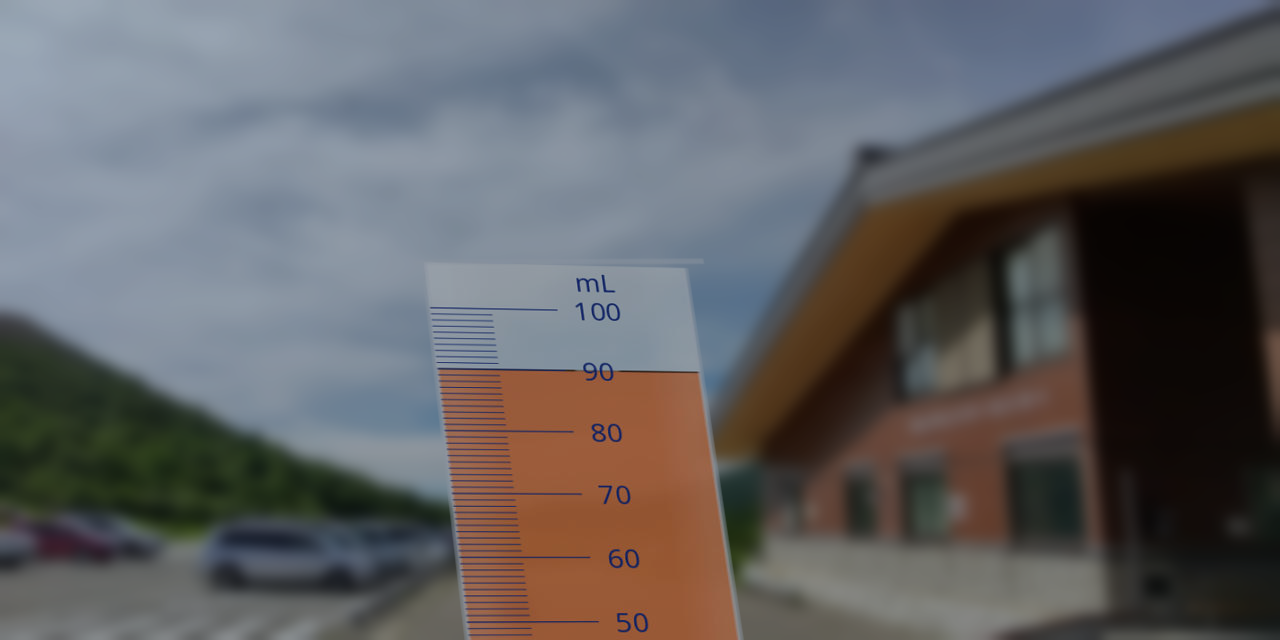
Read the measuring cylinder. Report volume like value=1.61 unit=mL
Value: value=90 unit=mL
